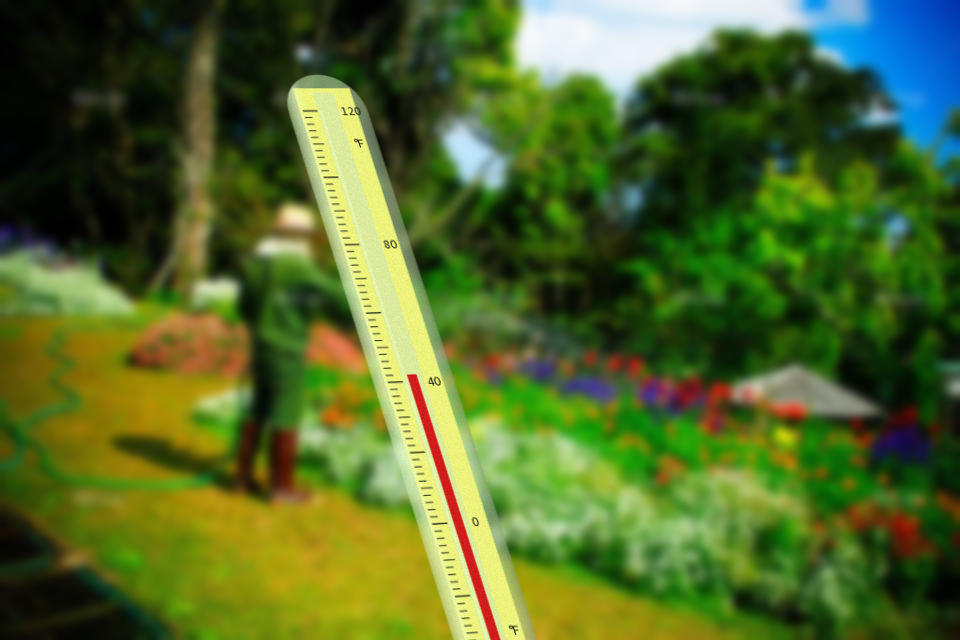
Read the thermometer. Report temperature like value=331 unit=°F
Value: value=42 unit=°F
